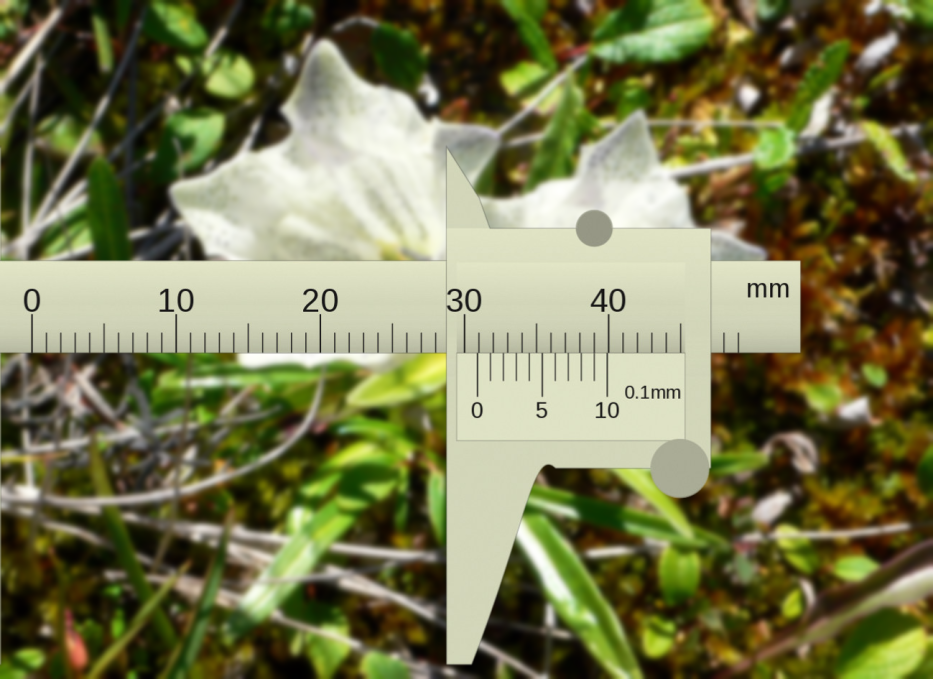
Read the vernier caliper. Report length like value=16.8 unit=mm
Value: value=30.9 unit=mm
